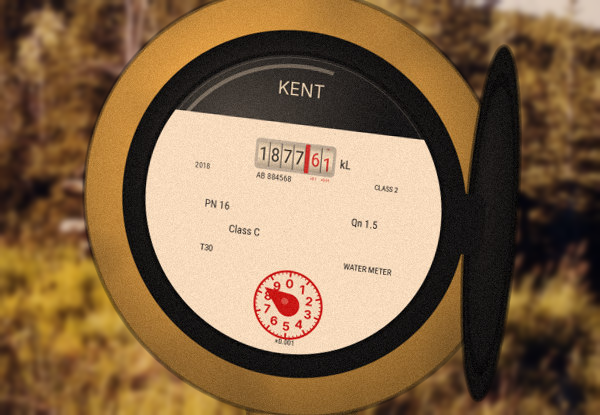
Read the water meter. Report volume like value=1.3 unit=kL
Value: value=1877.608 unit=kL
